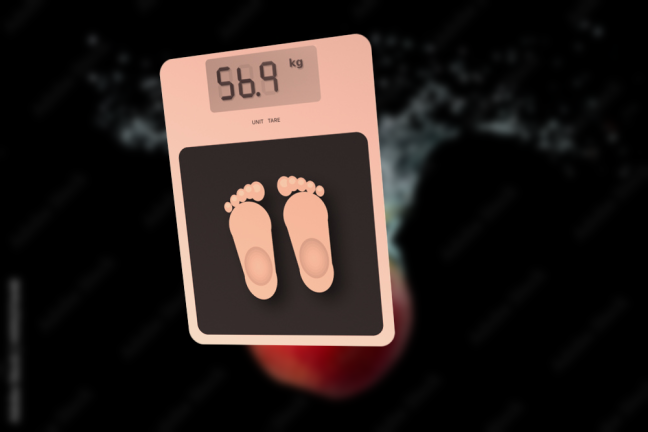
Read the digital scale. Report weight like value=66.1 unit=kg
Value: value=56.9 unit=kg
